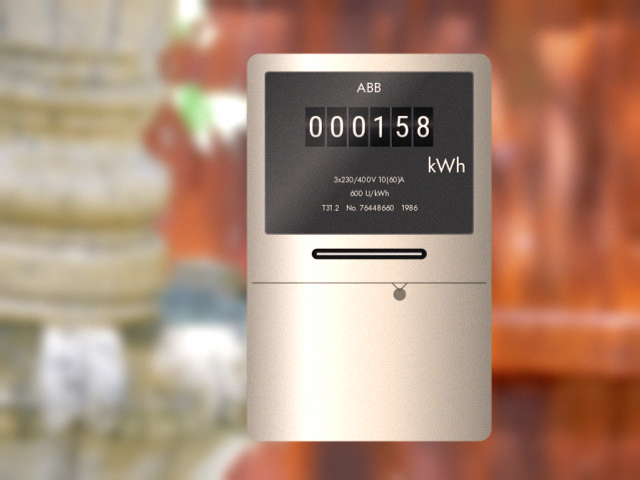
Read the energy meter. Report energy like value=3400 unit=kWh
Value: value=158 unit=kWh
